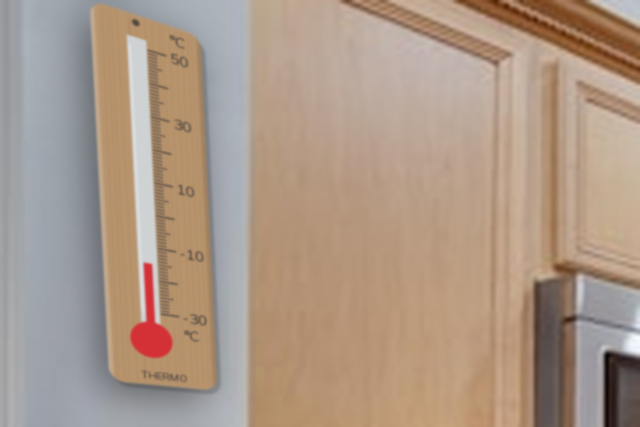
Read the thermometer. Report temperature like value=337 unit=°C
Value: value=-15 unit=°C
